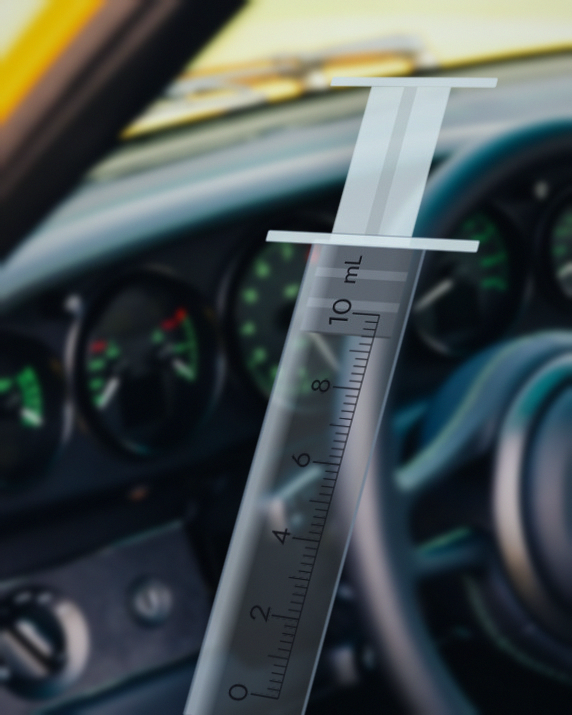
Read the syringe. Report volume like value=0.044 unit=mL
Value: value=9.4 unit=mL
